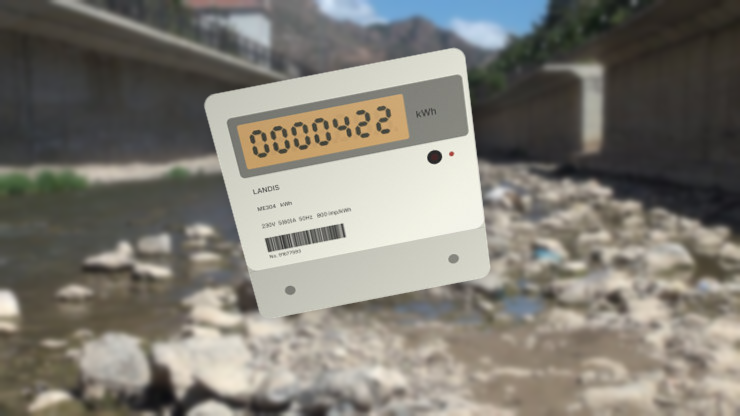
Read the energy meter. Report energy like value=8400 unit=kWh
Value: value=422 unit=kWh
